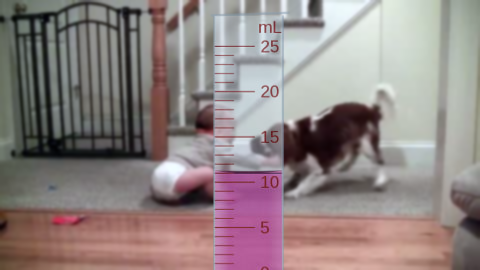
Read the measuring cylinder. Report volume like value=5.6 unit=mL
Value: value=11 unit=mL
